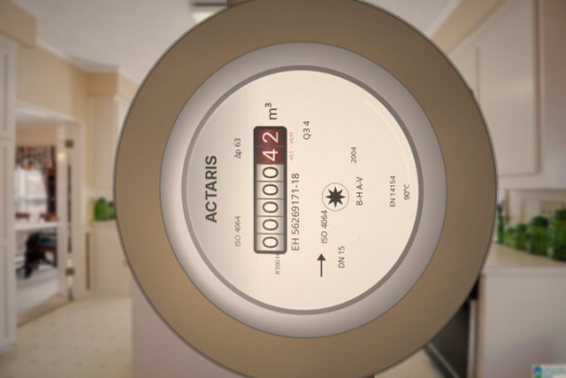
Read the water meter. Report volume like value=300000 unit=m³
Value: value=0.42 unit=m³
